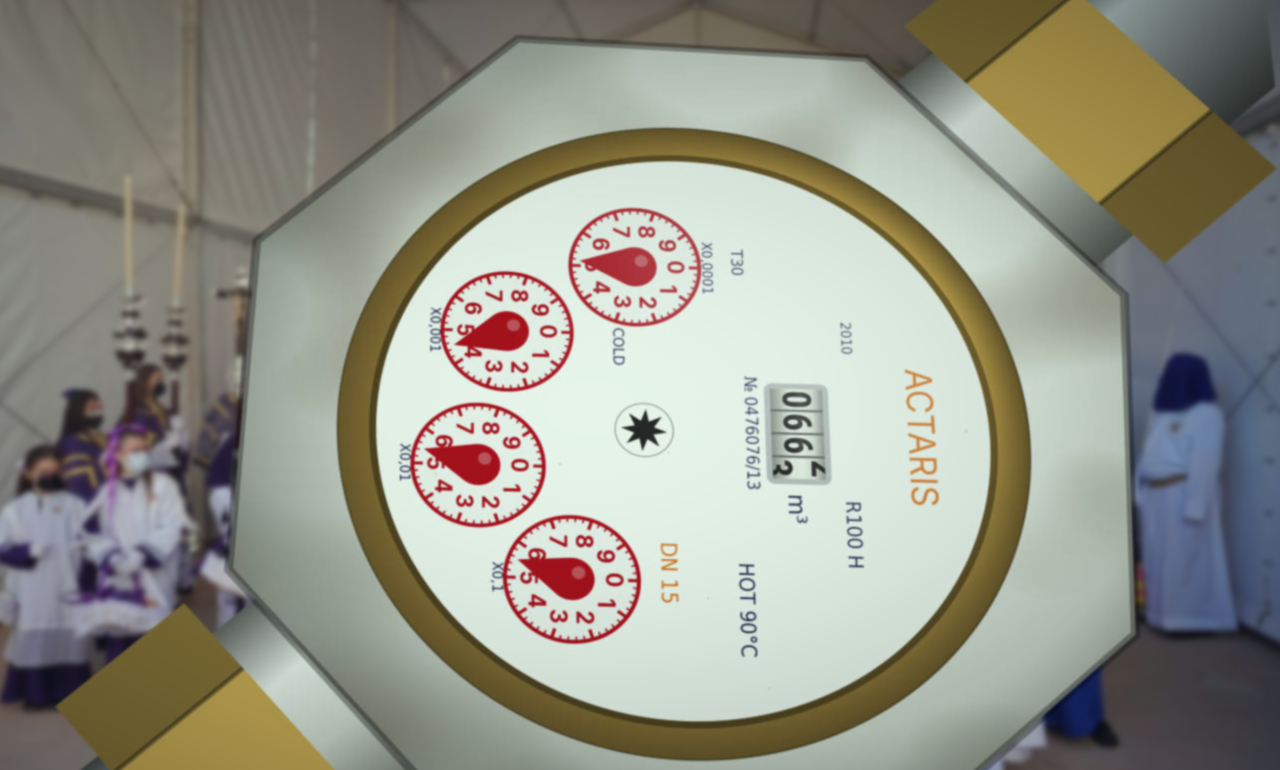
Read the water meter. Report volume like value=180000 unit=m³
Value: value=662.5545 unit=m³
